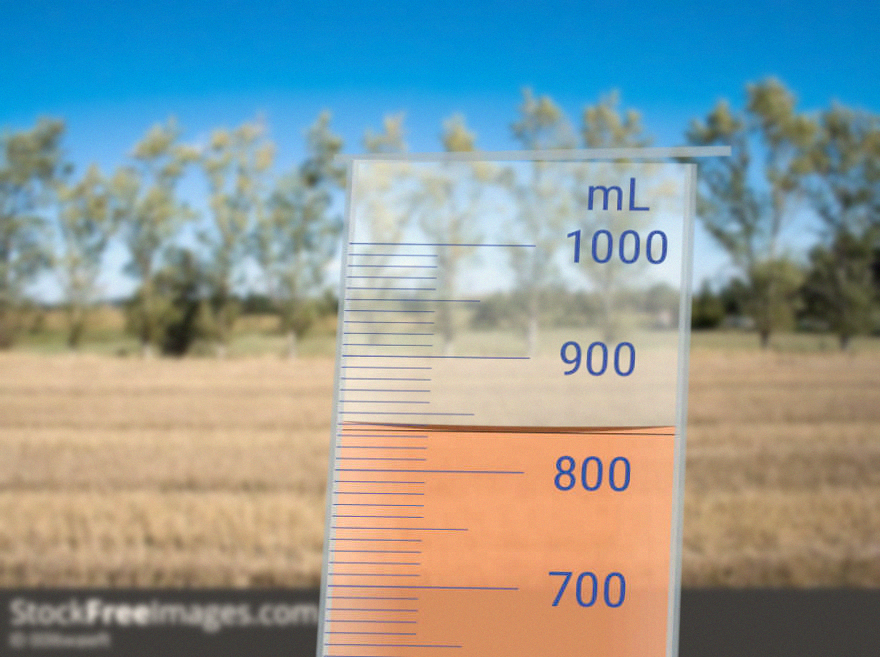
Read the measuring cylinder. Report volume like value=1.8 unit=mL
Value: value=835 unit=mL
